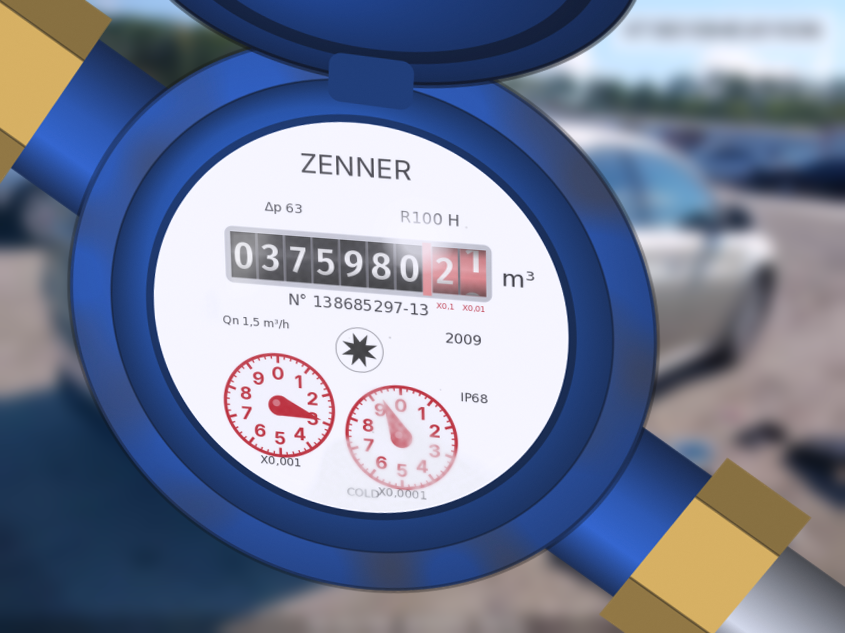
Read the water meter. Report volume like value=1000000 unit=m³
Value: value=375980.2129 unit=m³
